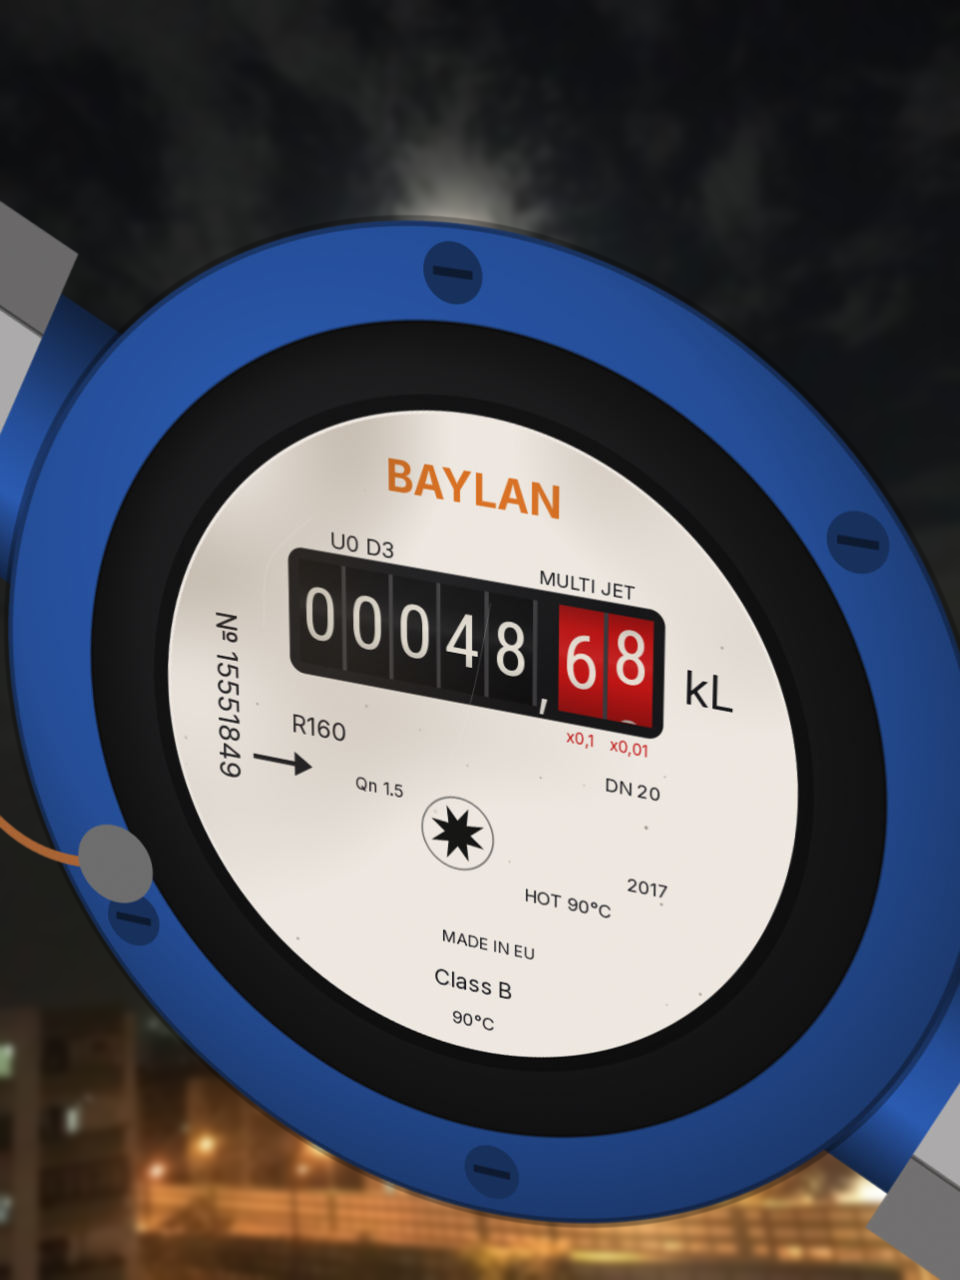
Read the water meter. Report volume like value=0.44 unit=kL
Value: value=48.68 unit=kL
